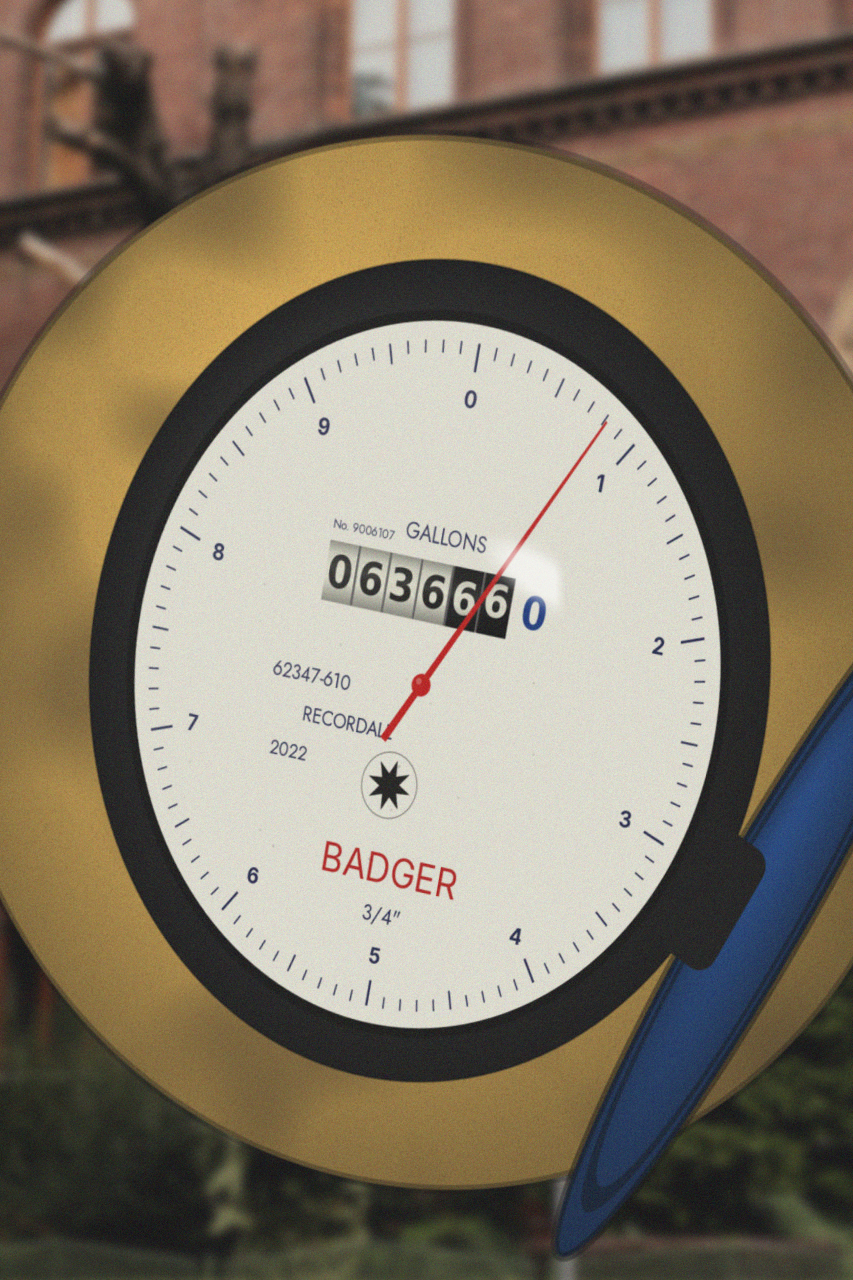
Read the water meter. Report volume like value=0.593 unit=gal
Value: value=636660.8 unit=gal
